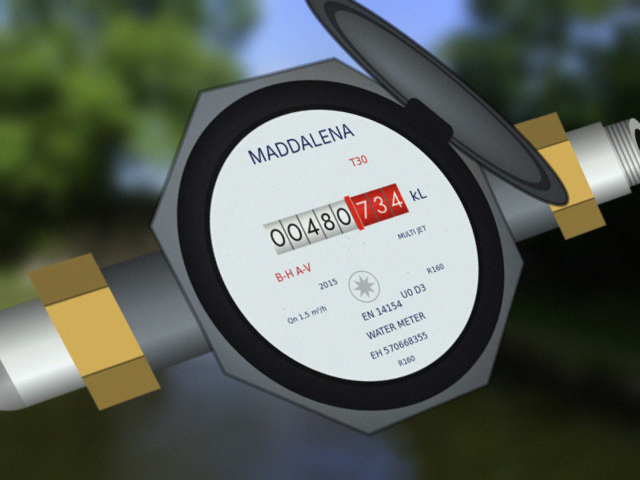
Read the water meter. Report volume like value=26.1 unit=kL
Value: value=480.734 unit=kL
